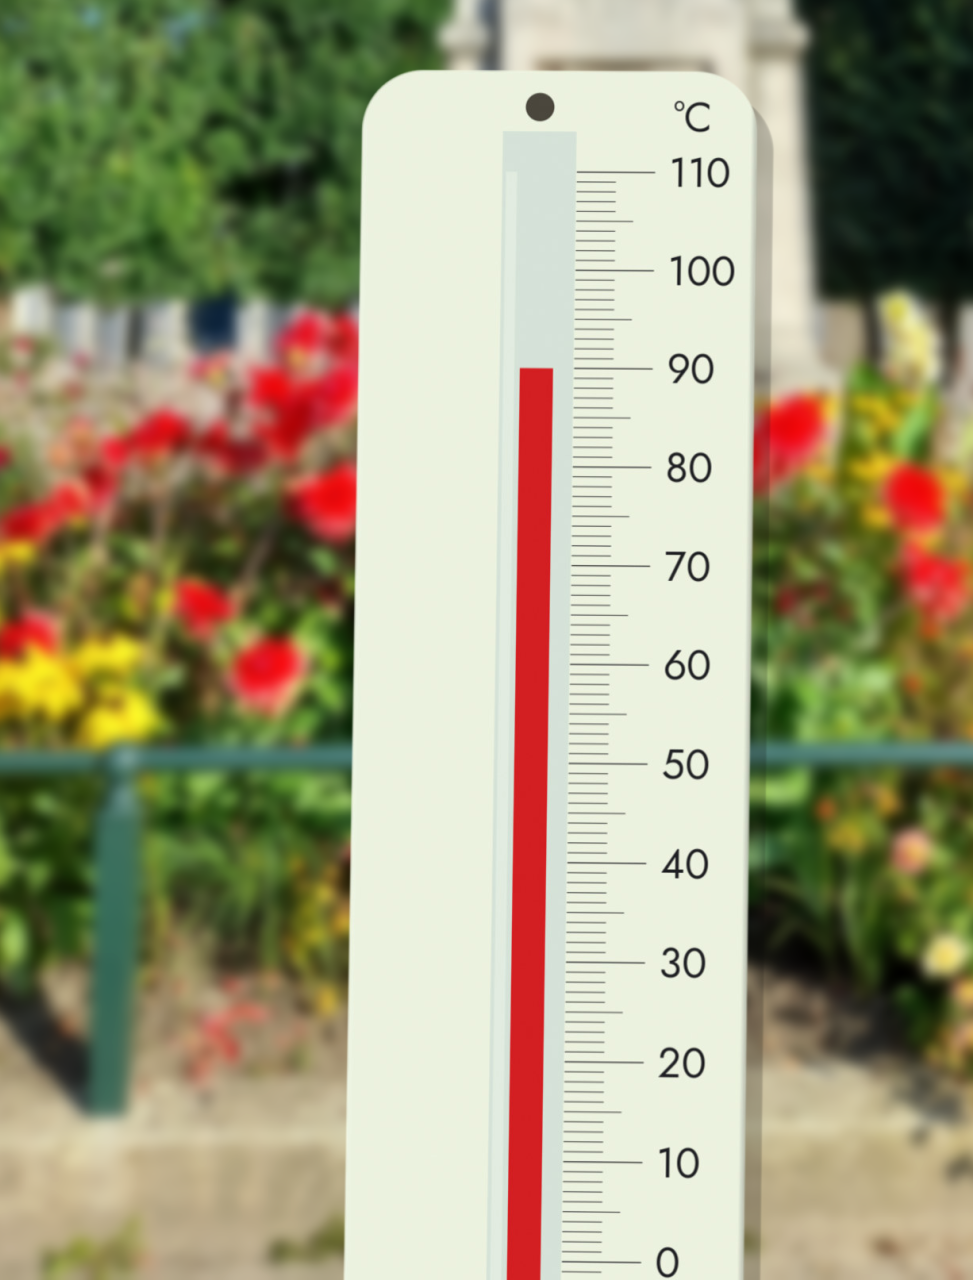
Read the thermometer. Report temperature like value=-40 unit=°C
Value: value=90 unit=°C
